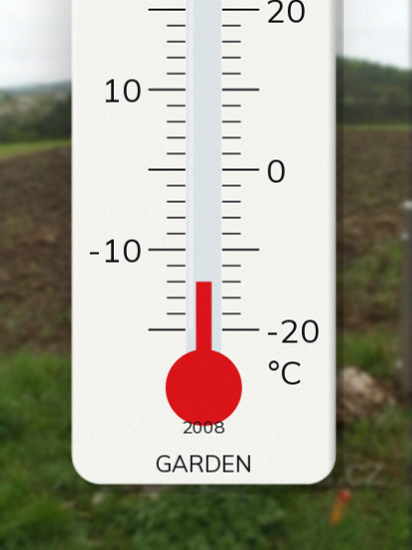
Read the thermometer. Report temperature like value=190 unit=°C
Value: value=-14 unit=°C
